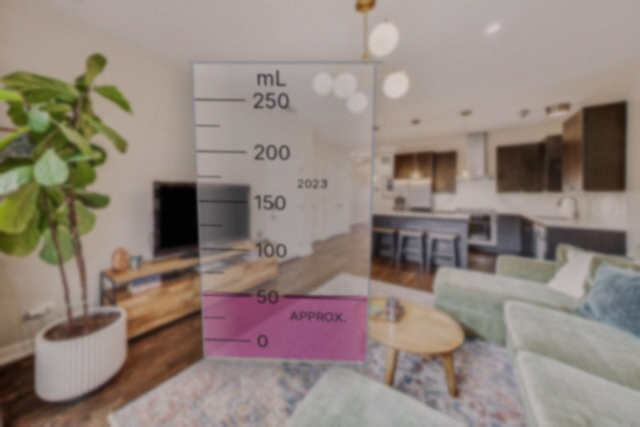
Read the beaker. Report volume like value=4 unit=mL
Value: value=50 unit=mL
